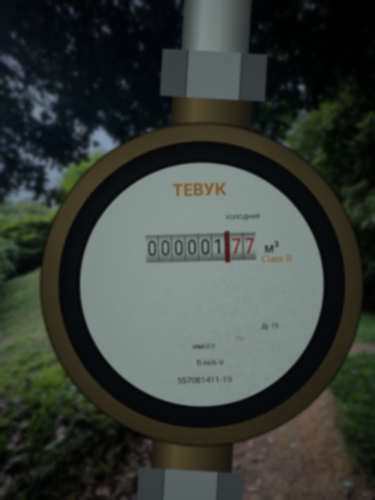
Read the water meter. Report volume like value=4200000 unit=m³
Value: value=1.77 unit=m³
